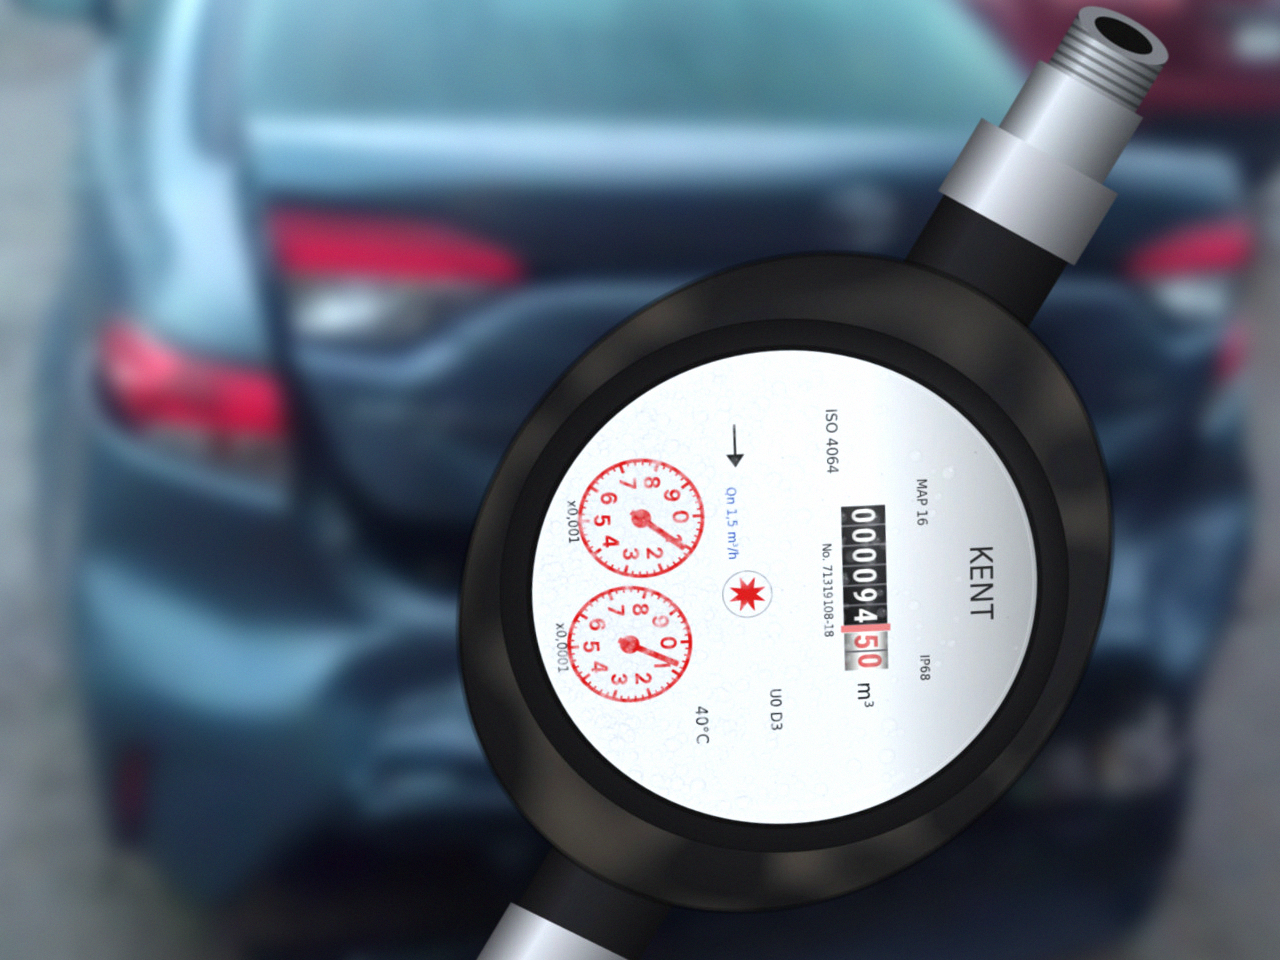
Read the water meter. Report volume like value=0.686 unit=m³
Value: value=94.5010 unit=m³
